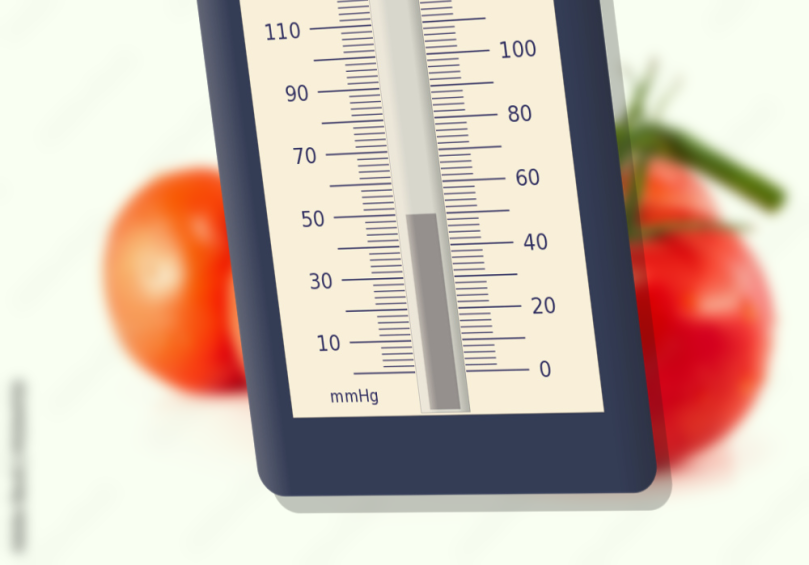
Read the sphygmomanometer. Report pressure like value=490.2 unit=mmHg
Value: value=50 unit=mmHg
